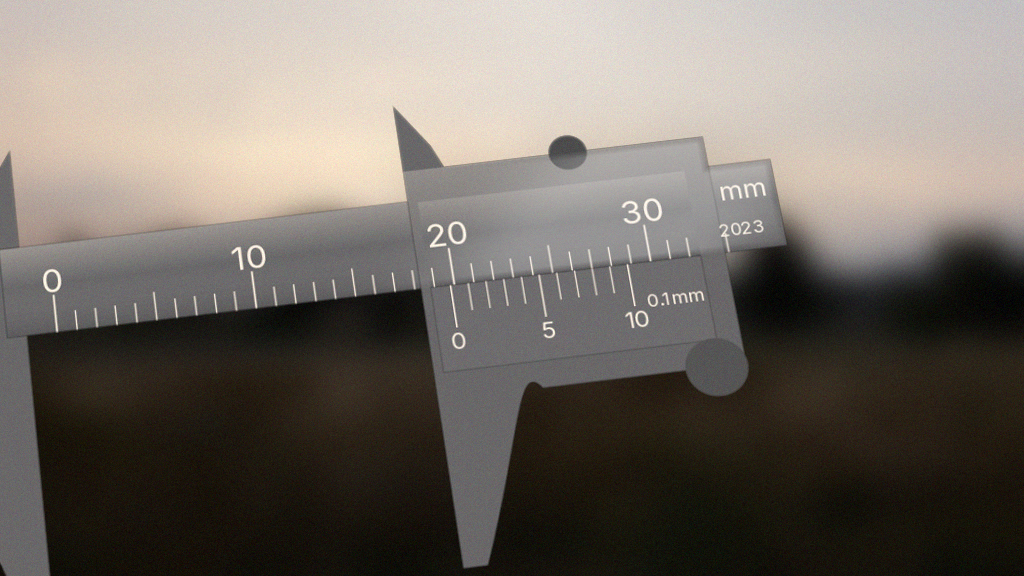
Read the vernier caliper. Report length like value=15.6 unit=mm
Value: value=19.8 unit=mm
